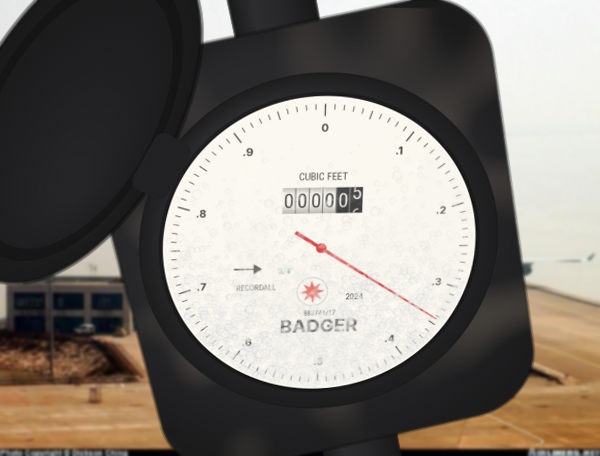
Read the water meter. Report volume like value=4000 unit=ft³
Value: value=5.34 unit=ft³
